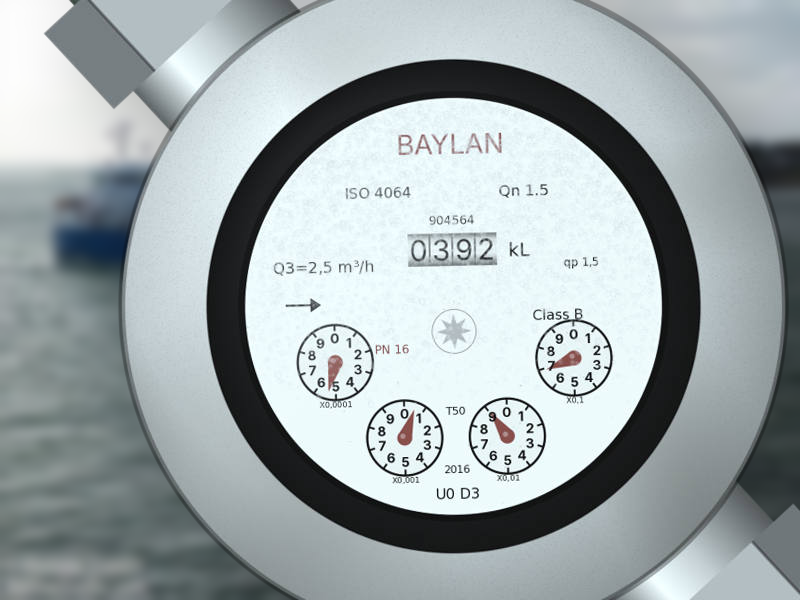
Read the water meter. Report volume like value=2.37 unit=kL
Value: value=392.6905 unit=kL
